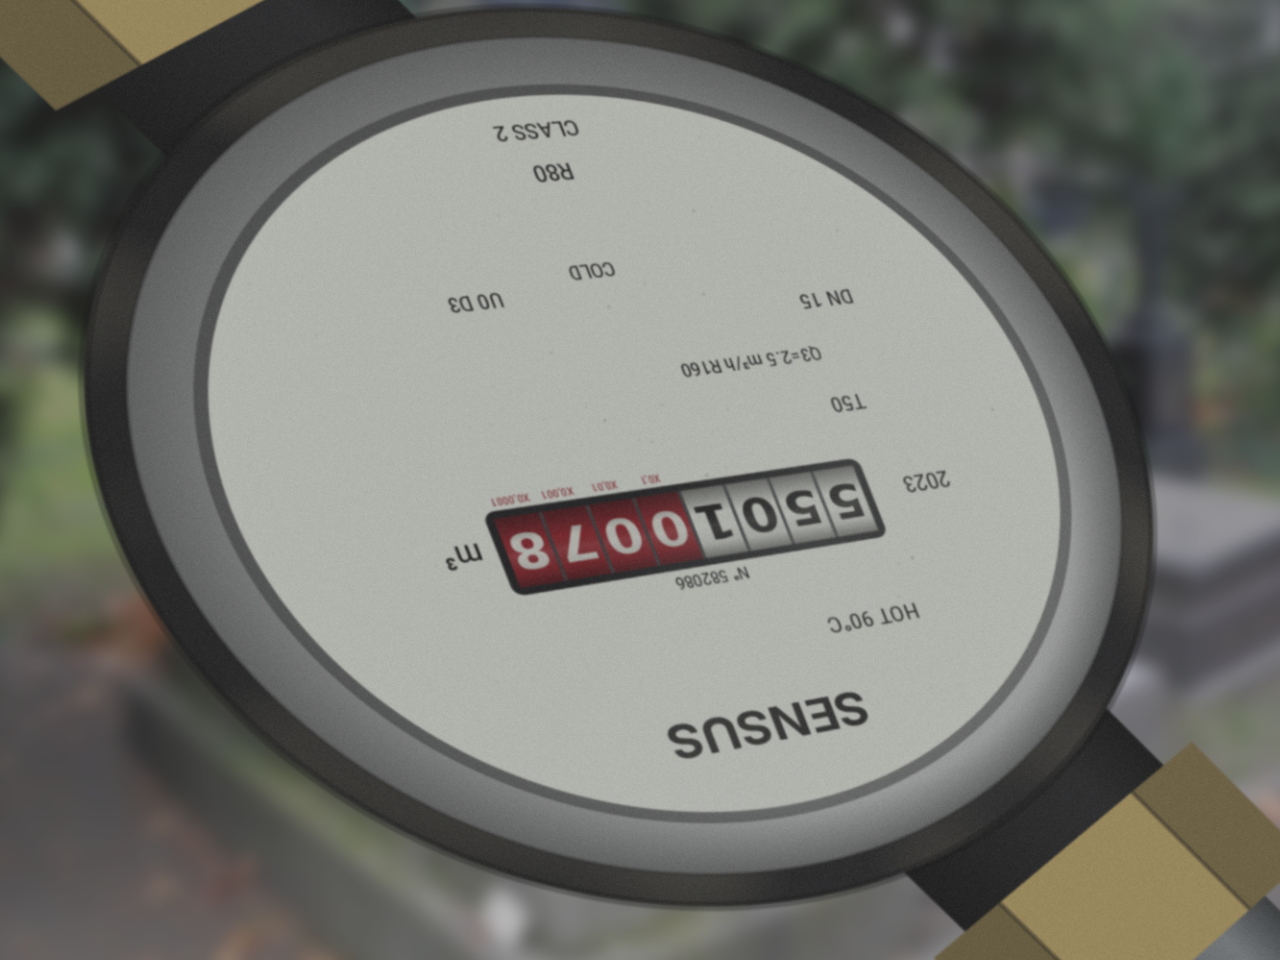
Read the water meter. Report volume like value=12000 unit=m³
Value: value=5501.0078 unit=m³
